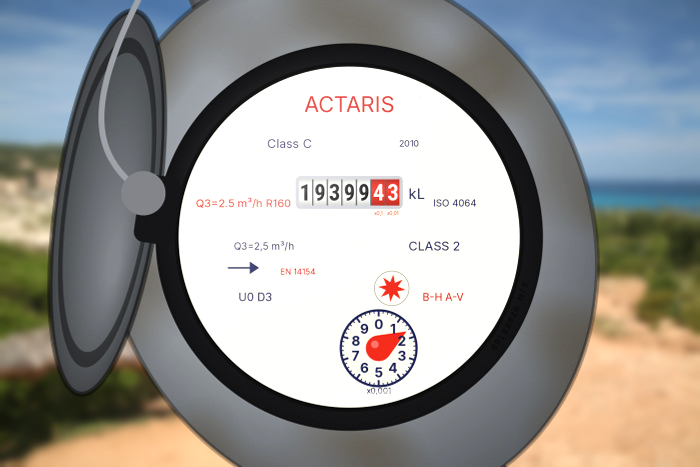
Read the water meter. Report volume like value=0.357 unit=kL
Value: value=19399.431 unit=kL
